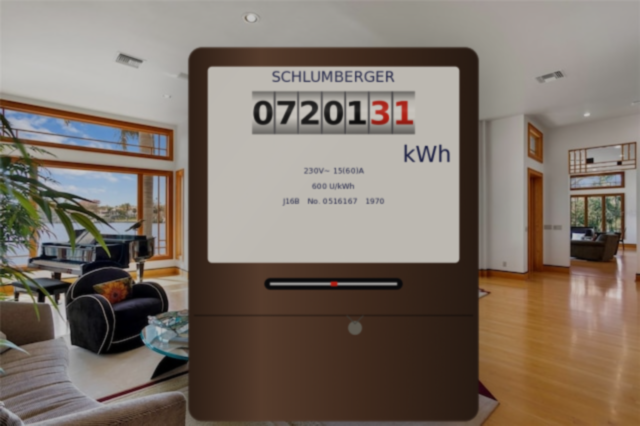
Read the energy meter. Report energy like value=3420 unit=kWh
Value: value=7201.31 unit=kWh
